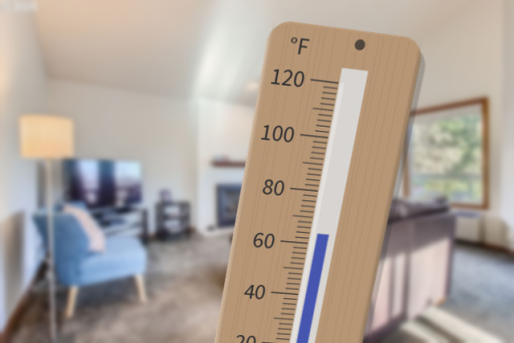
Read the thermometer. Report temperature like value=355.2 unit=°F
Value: value=64 unit=°F
